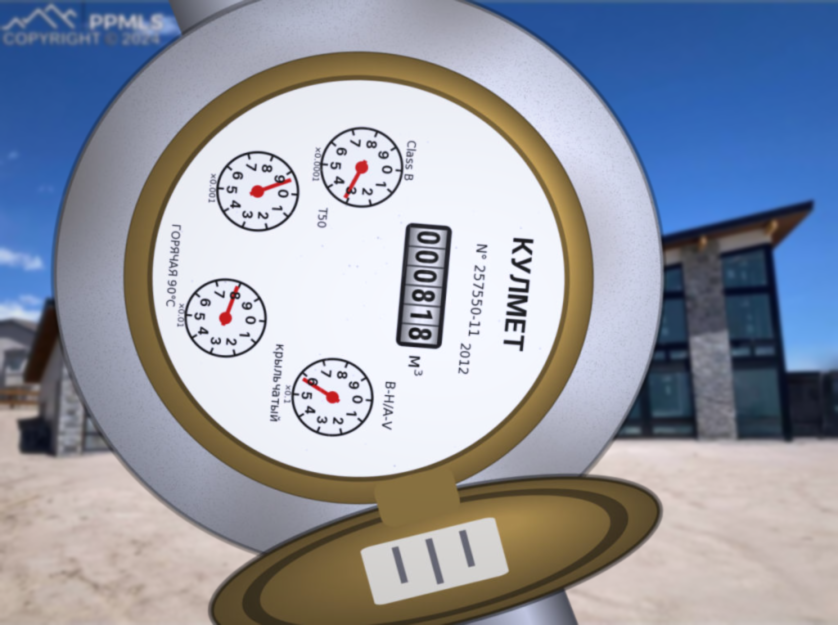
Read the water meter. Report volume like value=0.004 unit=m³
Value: value=818.5793 unit=m³
